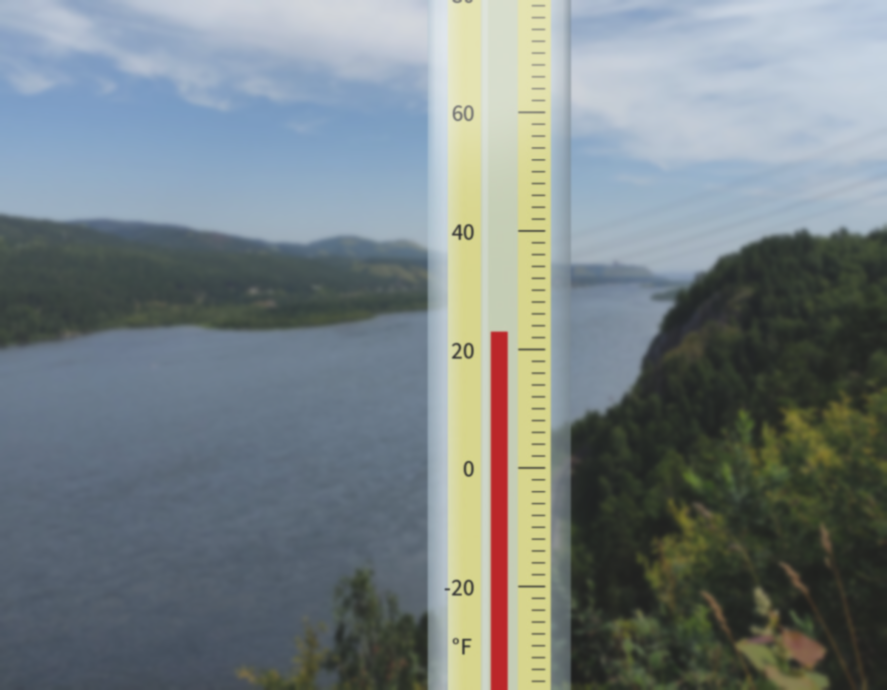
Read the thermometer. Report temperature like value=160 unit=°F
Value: value=23 unit=°F
